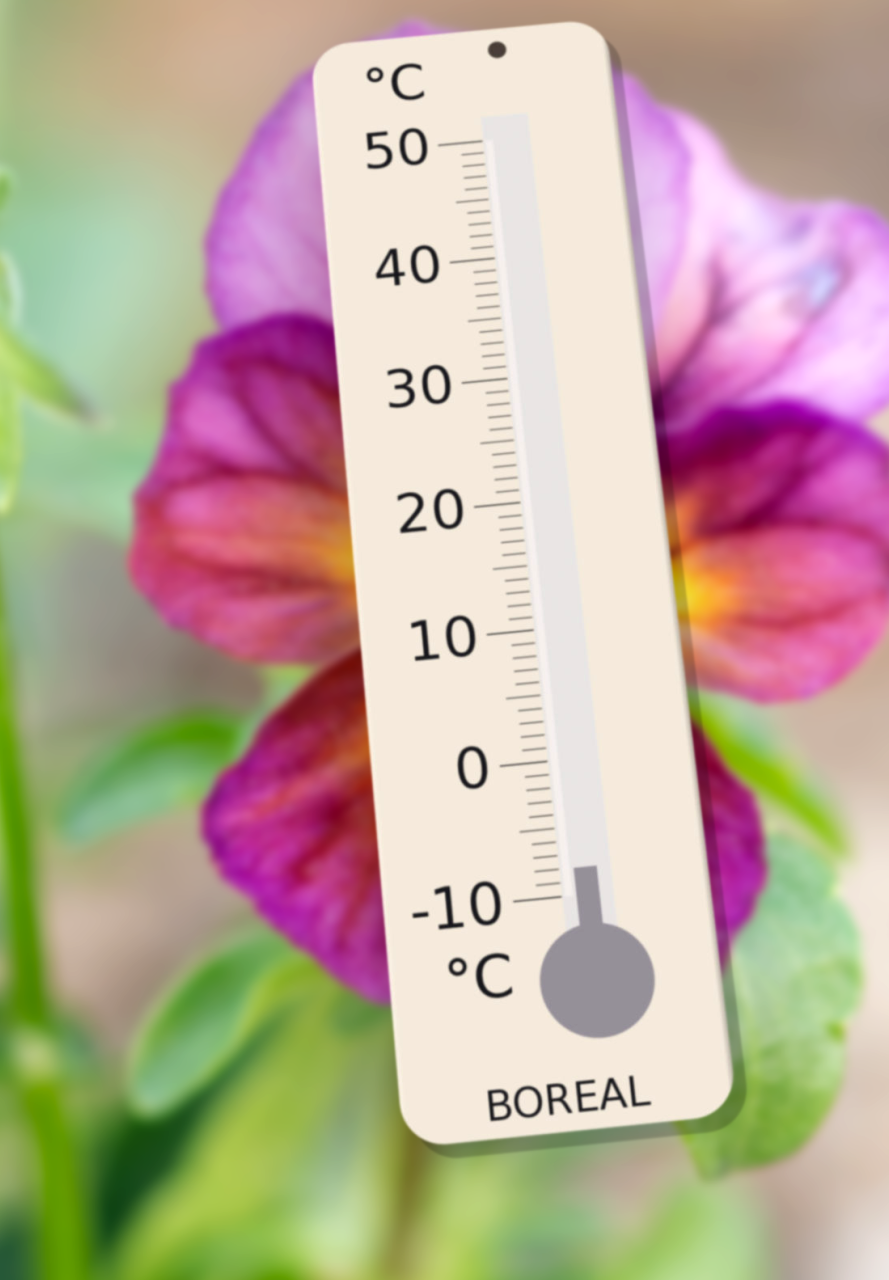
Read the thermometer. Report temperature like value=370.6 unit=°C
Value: value=-8 unit=°C
